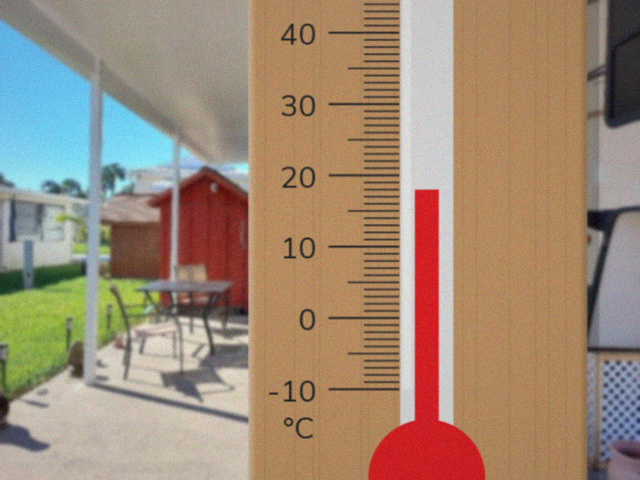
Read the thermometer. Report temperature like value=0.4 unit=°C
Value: value=18 unit=°C
